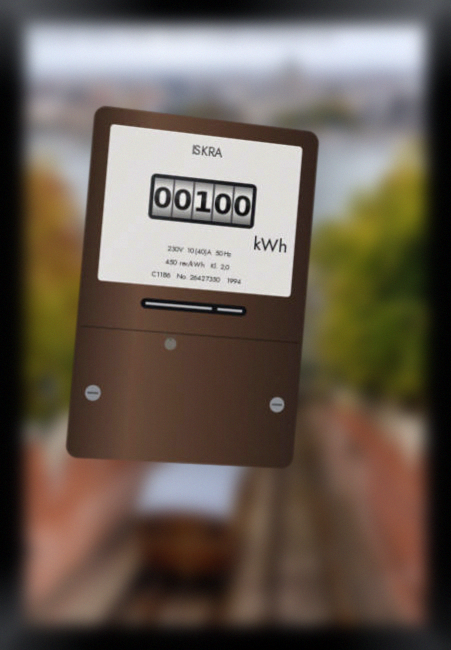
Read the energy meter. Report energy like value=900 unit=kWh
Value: value=100 unit=kWh
